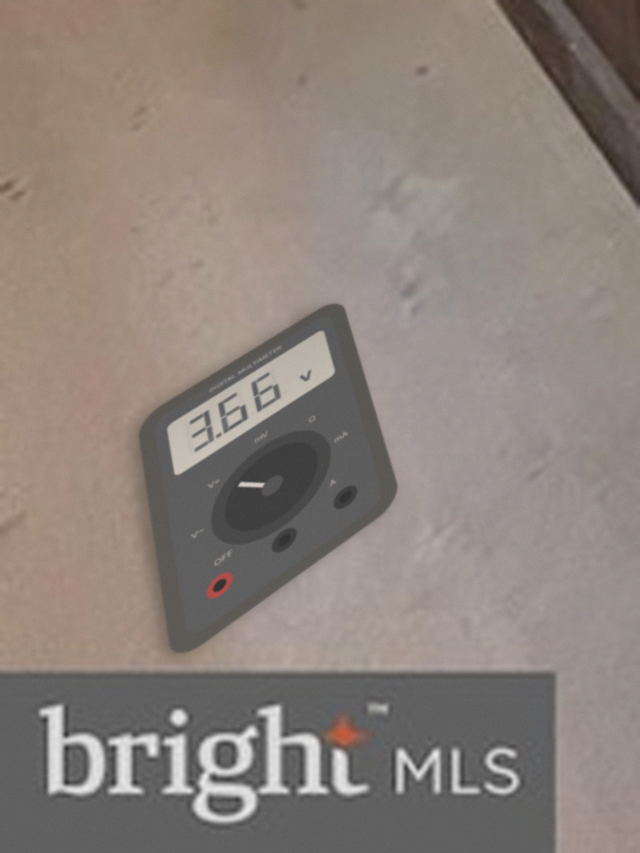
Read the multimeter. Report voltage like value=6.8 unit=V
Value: value=3.66 unit=V
